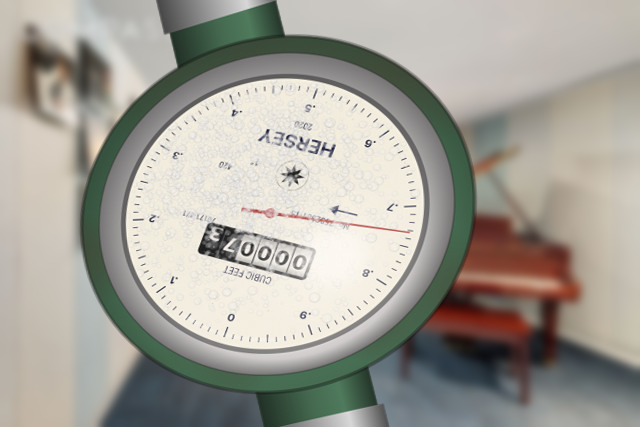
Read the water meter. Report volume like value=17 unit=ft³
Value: value=72.73 unit=ft³
